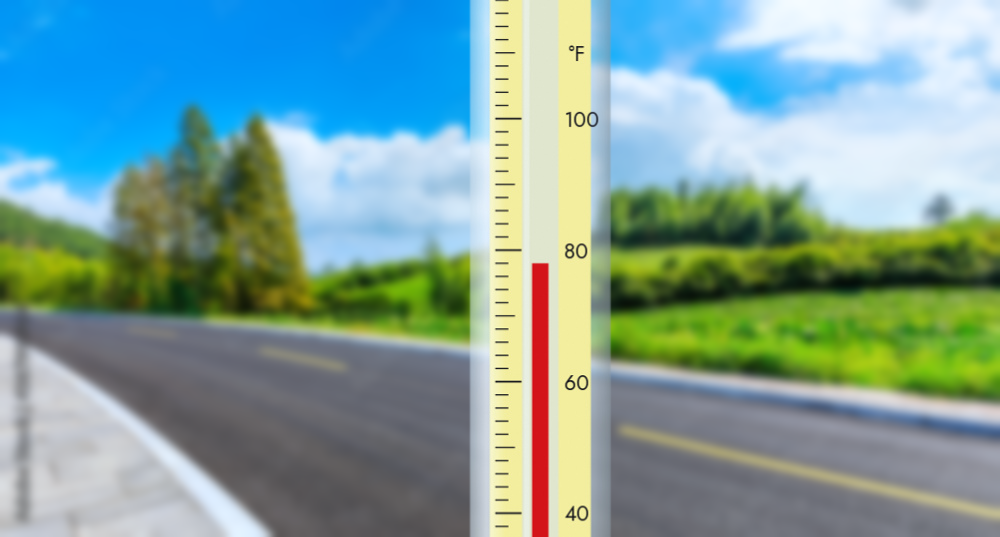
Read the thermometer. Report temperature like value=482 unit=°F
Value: value=78 unit=°F
